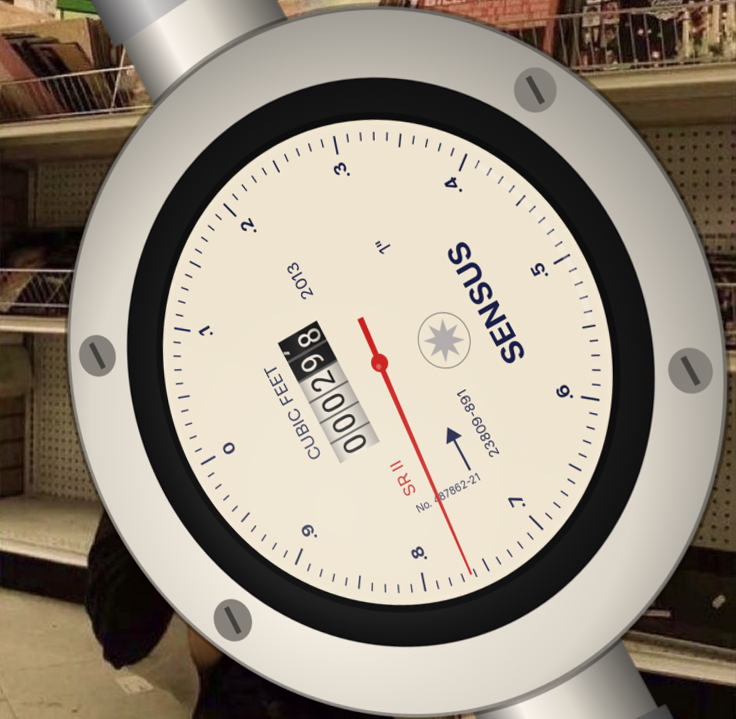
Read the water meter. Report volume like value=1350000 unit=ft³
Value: value=297.76 unit=ft³
